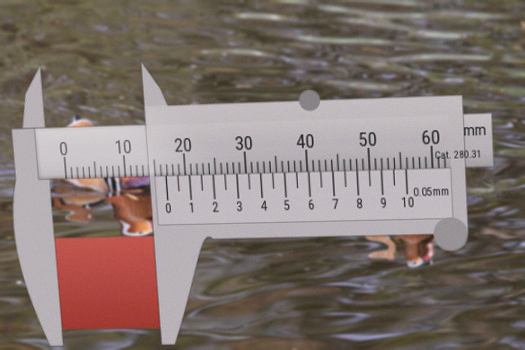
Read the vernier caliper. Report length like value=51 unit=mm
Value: value=16.8 unit=mm
